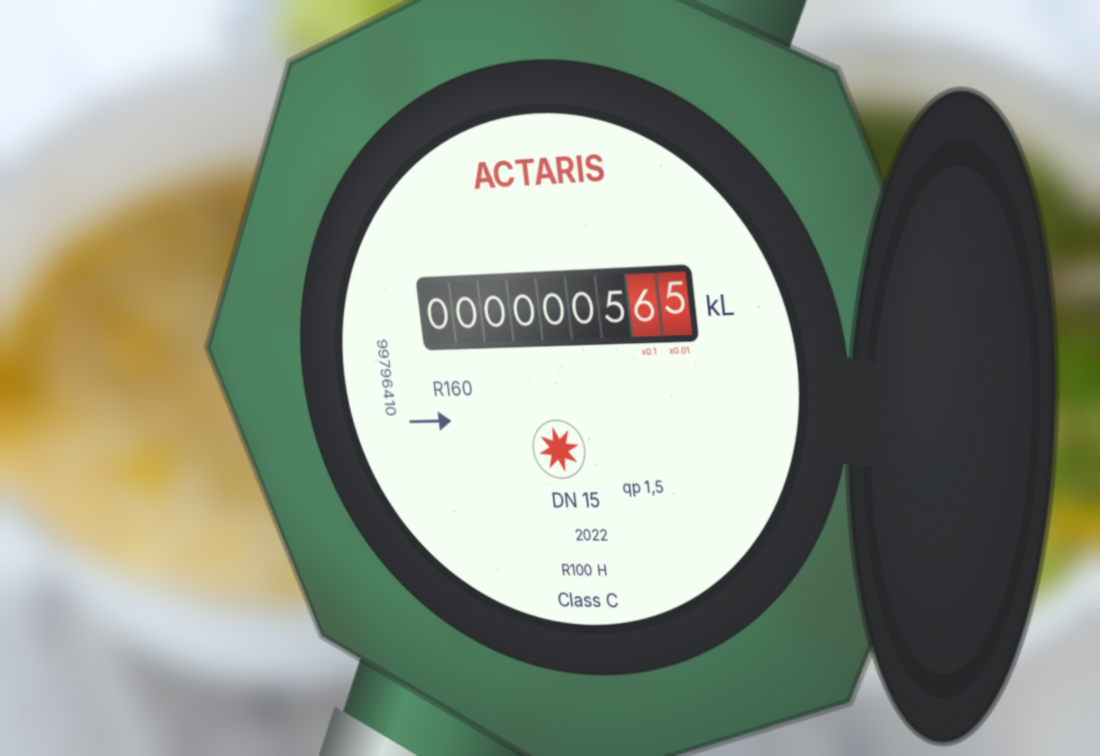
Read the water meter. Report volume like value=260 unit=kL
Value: value=5.65 unit=kL
